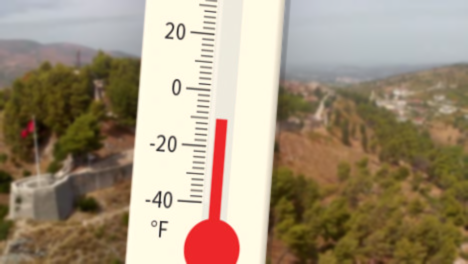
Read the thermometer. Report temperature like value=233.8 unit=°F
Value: value=-10 unit=°F
